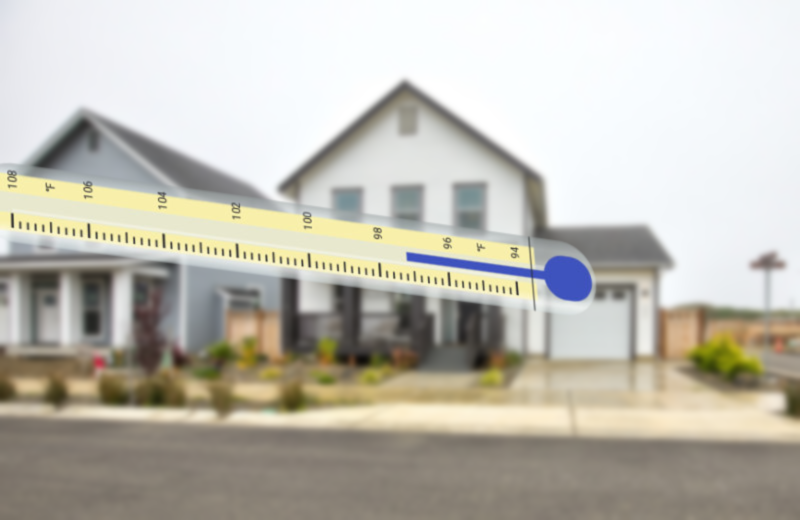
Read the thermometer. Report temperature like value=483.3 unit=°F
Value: value=97.2 unit=°F
